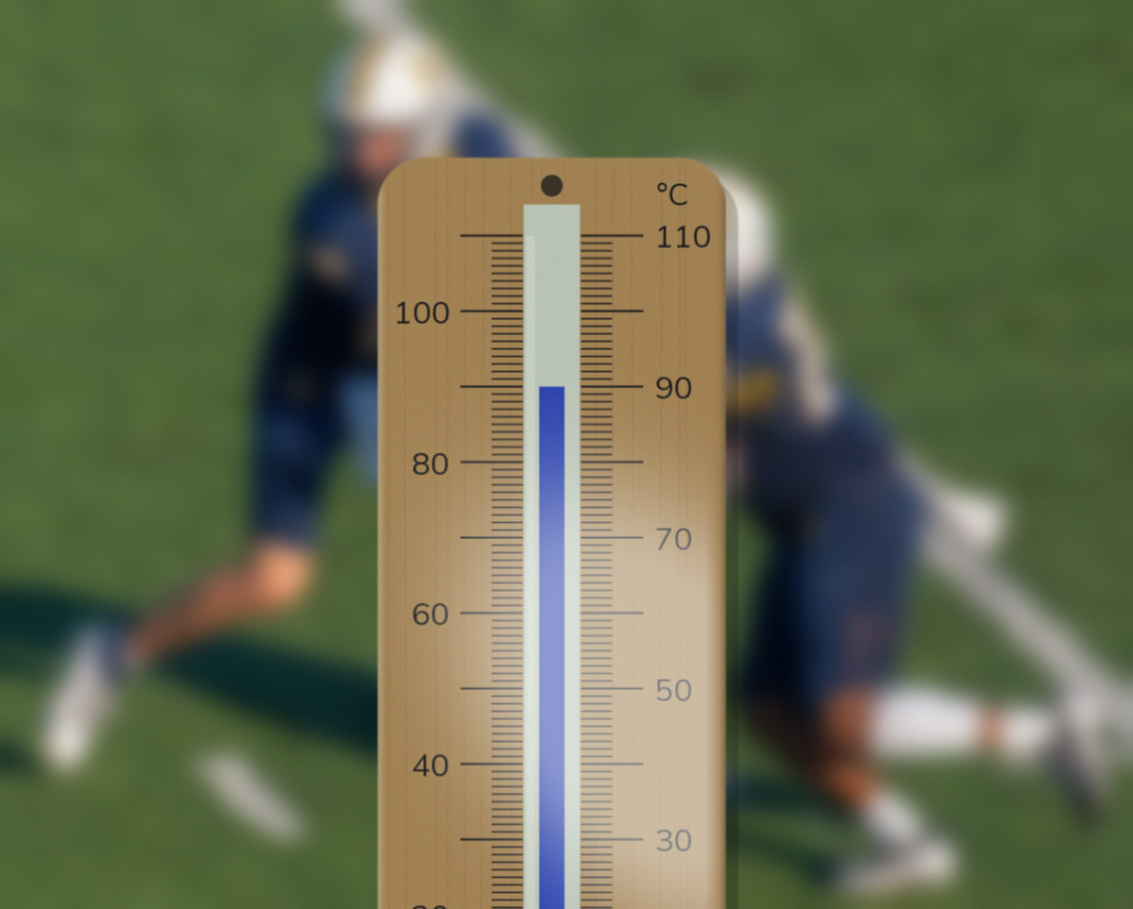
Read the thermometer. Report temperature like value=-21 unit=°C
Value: value=90 unit=°C
